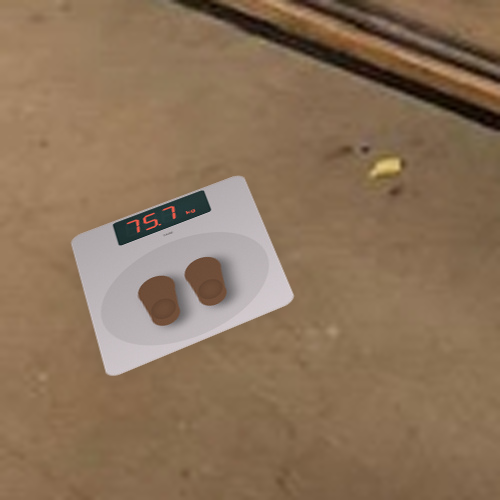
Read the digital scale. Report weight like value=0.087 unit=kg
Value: value=75.7 unit=kg
